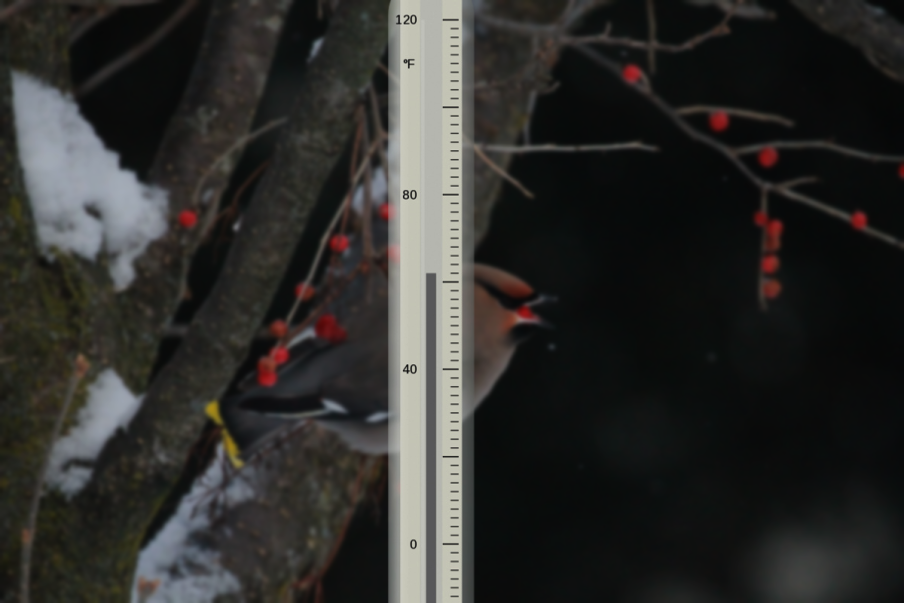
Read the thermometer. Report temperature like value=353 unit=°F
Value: value=62 unit=°F
